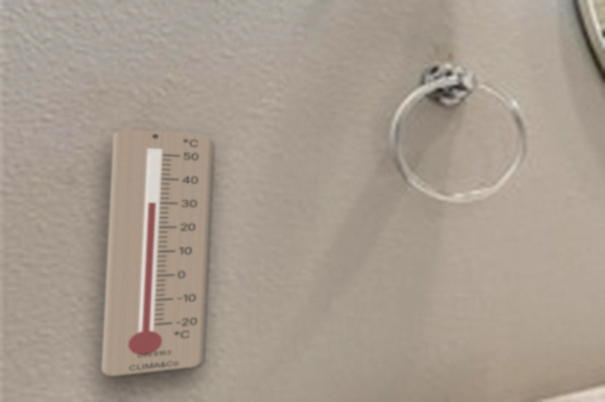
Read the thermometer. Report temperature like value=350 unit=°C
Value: value=30 unit=°C
